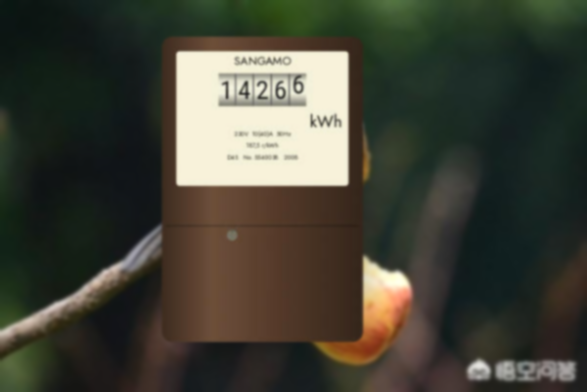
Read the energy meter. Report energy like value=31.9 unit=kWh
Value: value=14266 unit=kWh
